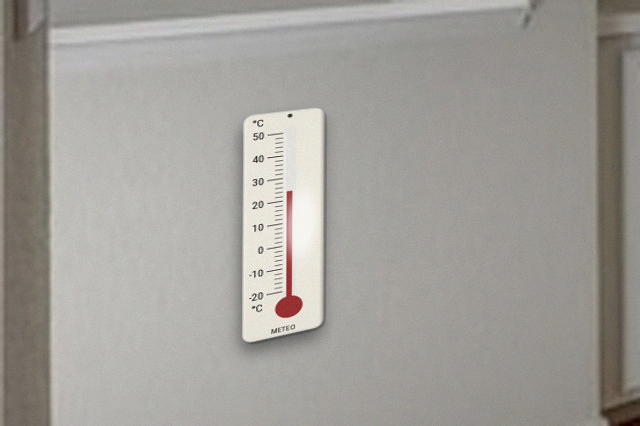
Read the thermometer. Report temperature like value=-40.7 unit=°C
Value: value=24 unit=°C
